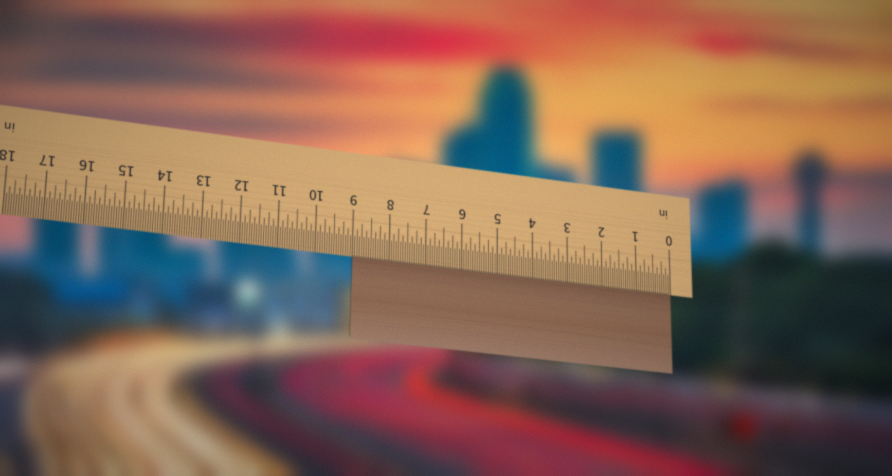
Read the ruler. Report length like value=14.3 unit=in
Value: value=9 unit=in
